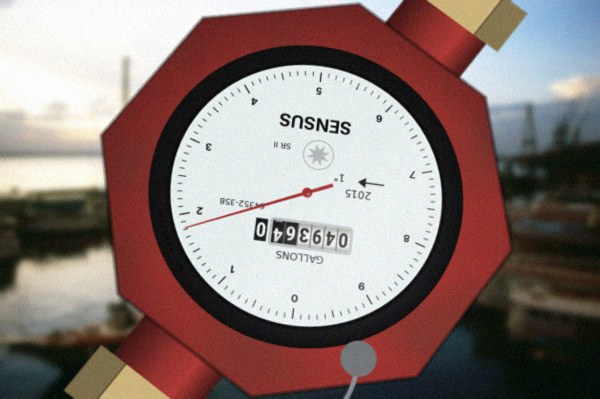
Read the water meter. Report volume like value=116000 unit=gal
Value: value=493641.8 unit=gal
